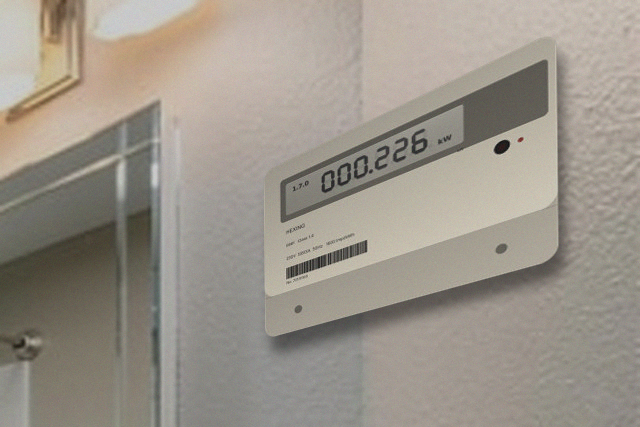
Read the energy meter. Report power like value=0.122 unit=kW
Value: value=0.226 unit=kW
